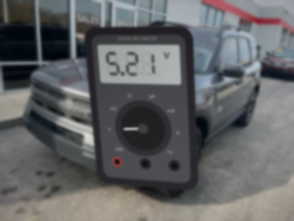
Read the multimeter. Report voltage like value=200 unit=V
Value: value=5.21 unit=V
